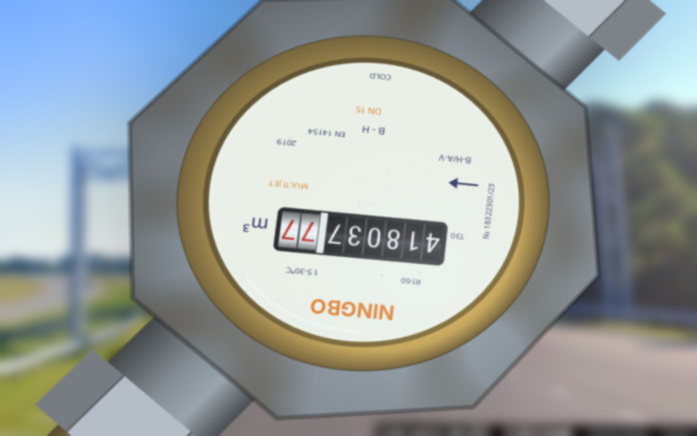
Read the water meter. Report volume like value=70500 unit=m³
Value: value=418037.77 unit=m³
